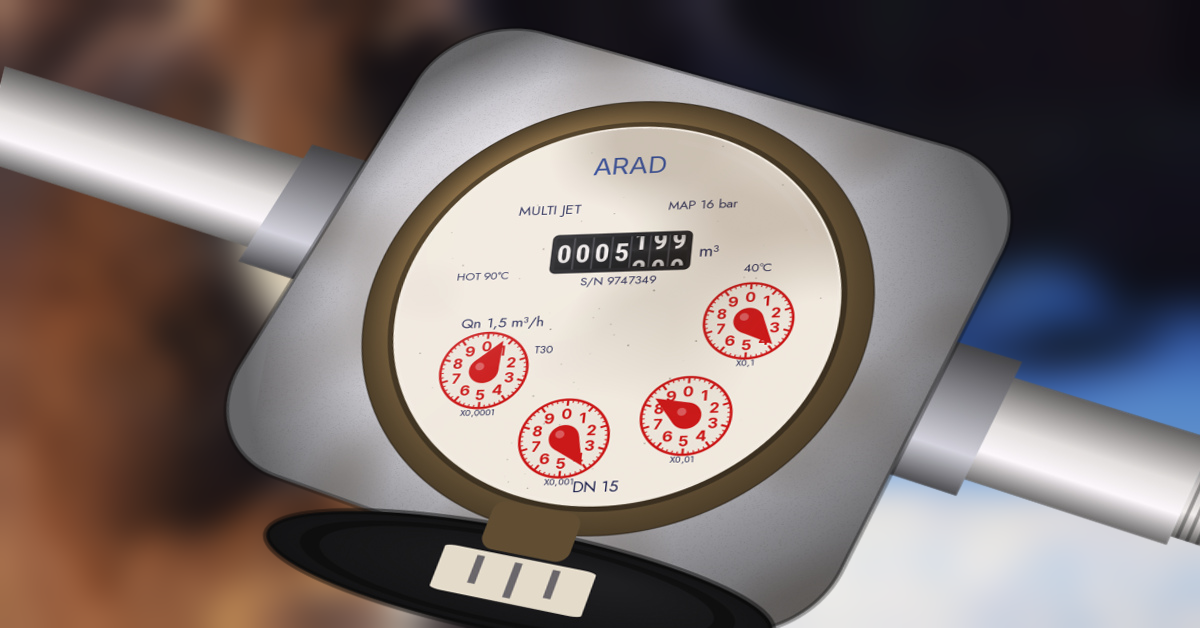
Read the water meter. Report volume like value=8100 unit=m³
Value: value=5199.3840 unit=m³
